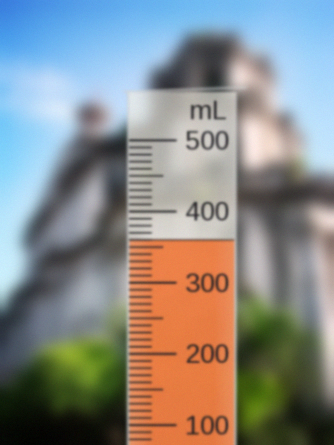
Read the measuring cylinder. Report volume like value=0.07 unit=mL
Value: value=360 unit=mL
